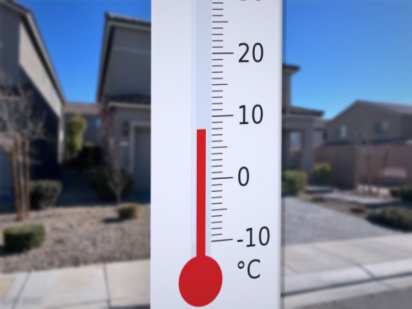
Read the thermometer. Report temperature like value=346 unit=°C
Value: value=8 unit=°C
